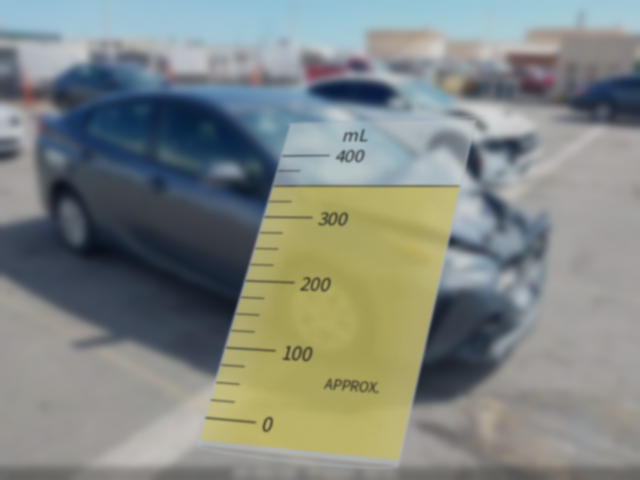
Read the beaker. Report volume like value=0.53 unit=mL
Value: value=350 unit=mL
